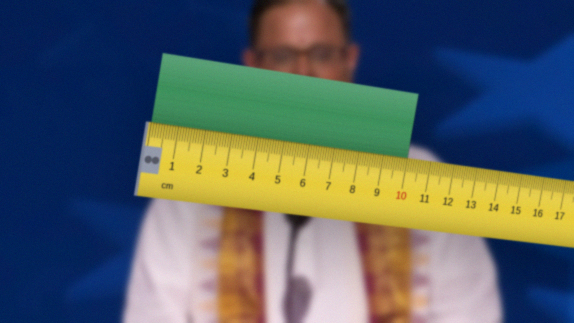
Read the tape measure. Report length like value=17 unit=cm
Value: value=10 unit=cm
